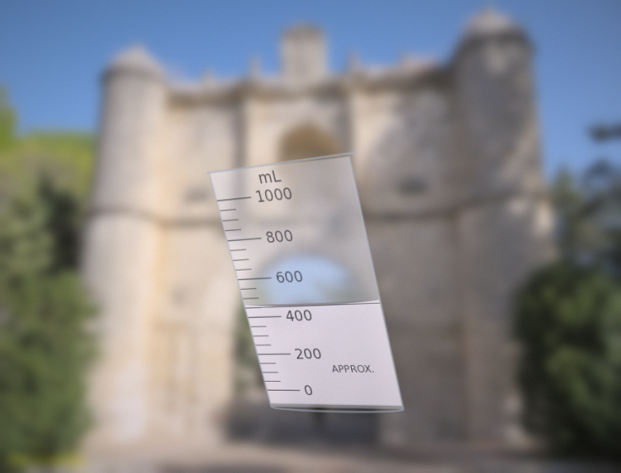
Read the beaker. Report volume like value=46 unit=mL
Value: value=450 unit=mL
